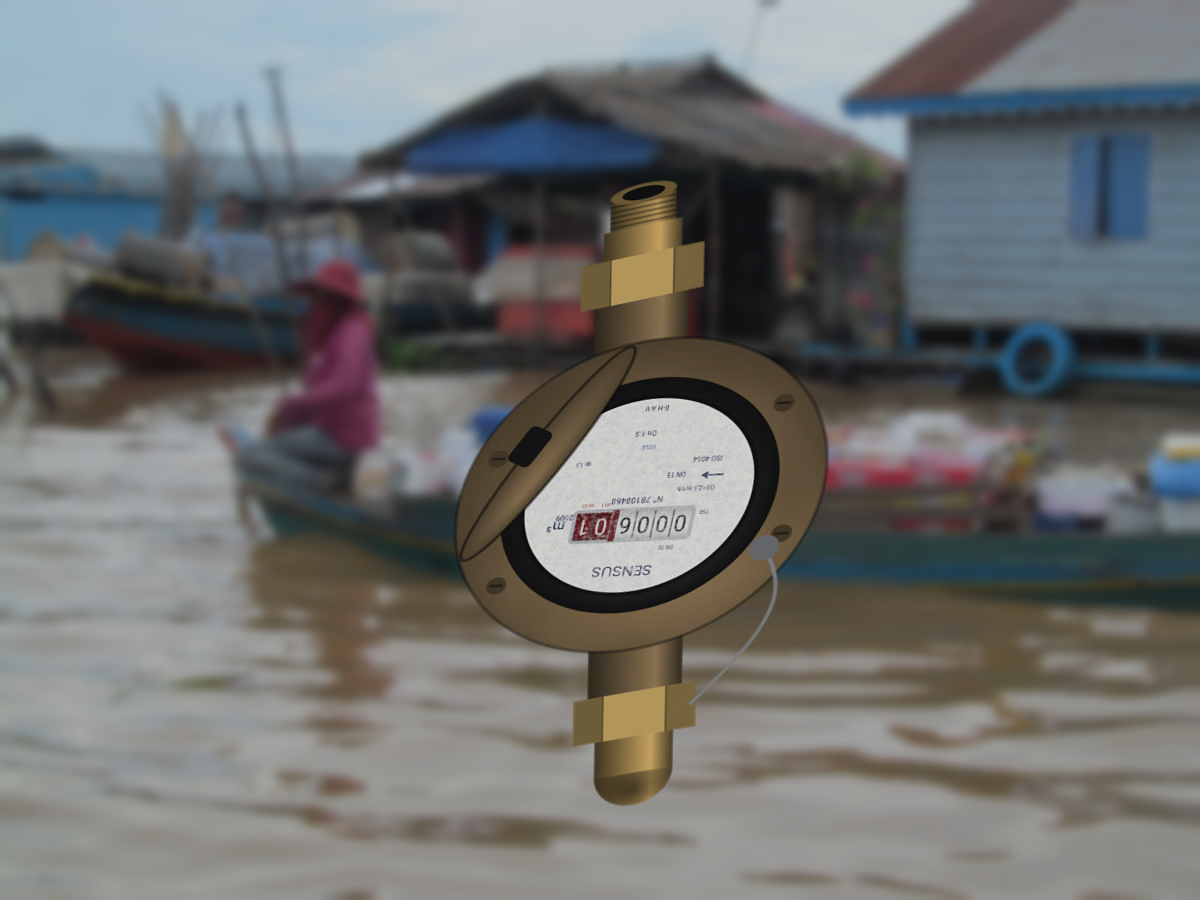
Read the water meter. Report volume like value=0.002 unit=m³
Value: value=6.01 unit=m³
